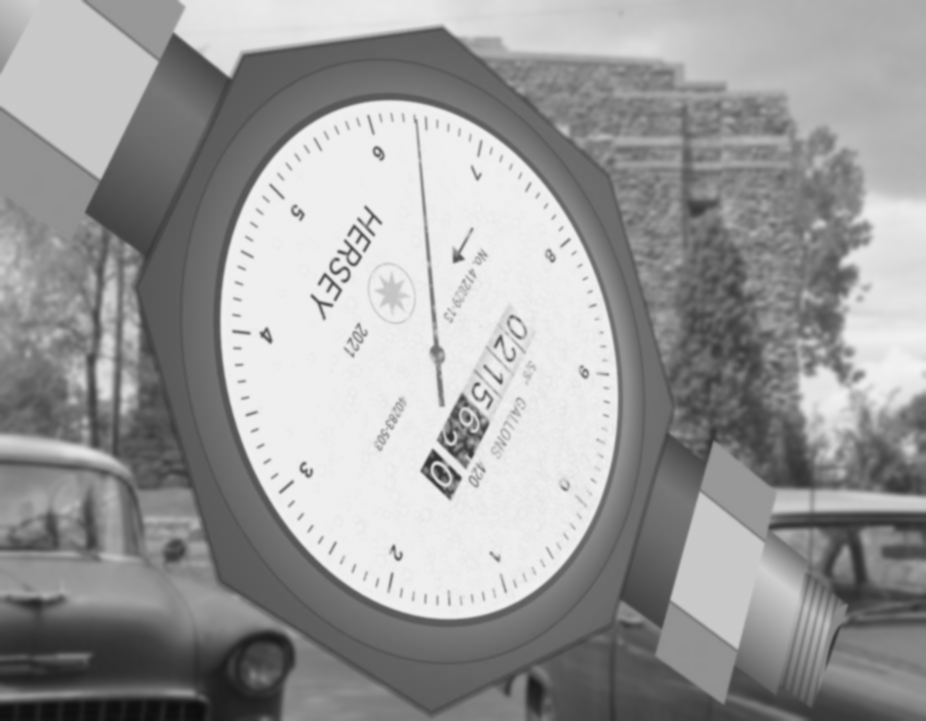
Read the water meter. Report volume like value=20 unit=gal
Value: value=215616.4 unit=gal
